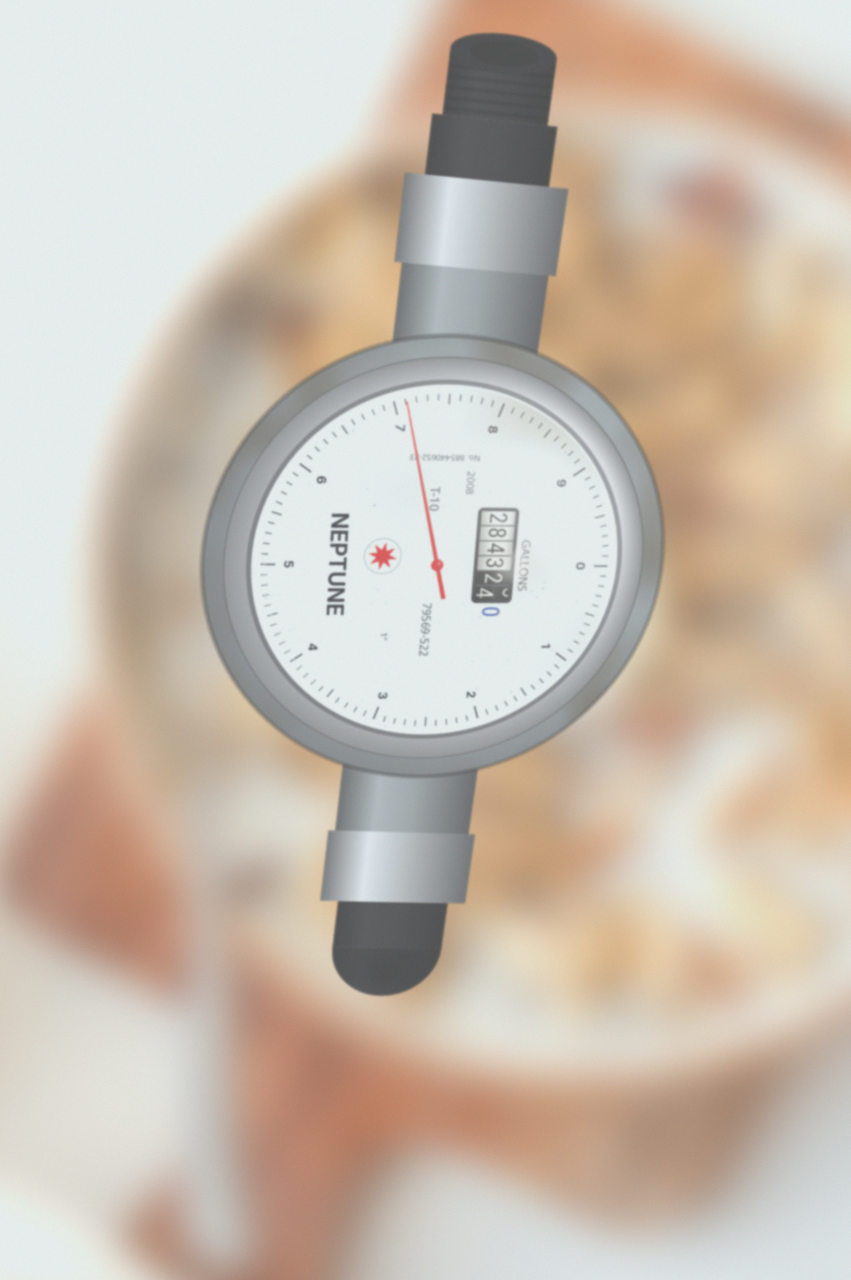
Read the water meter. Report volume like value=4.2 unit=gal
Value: value=2843237.1 unit=gal
